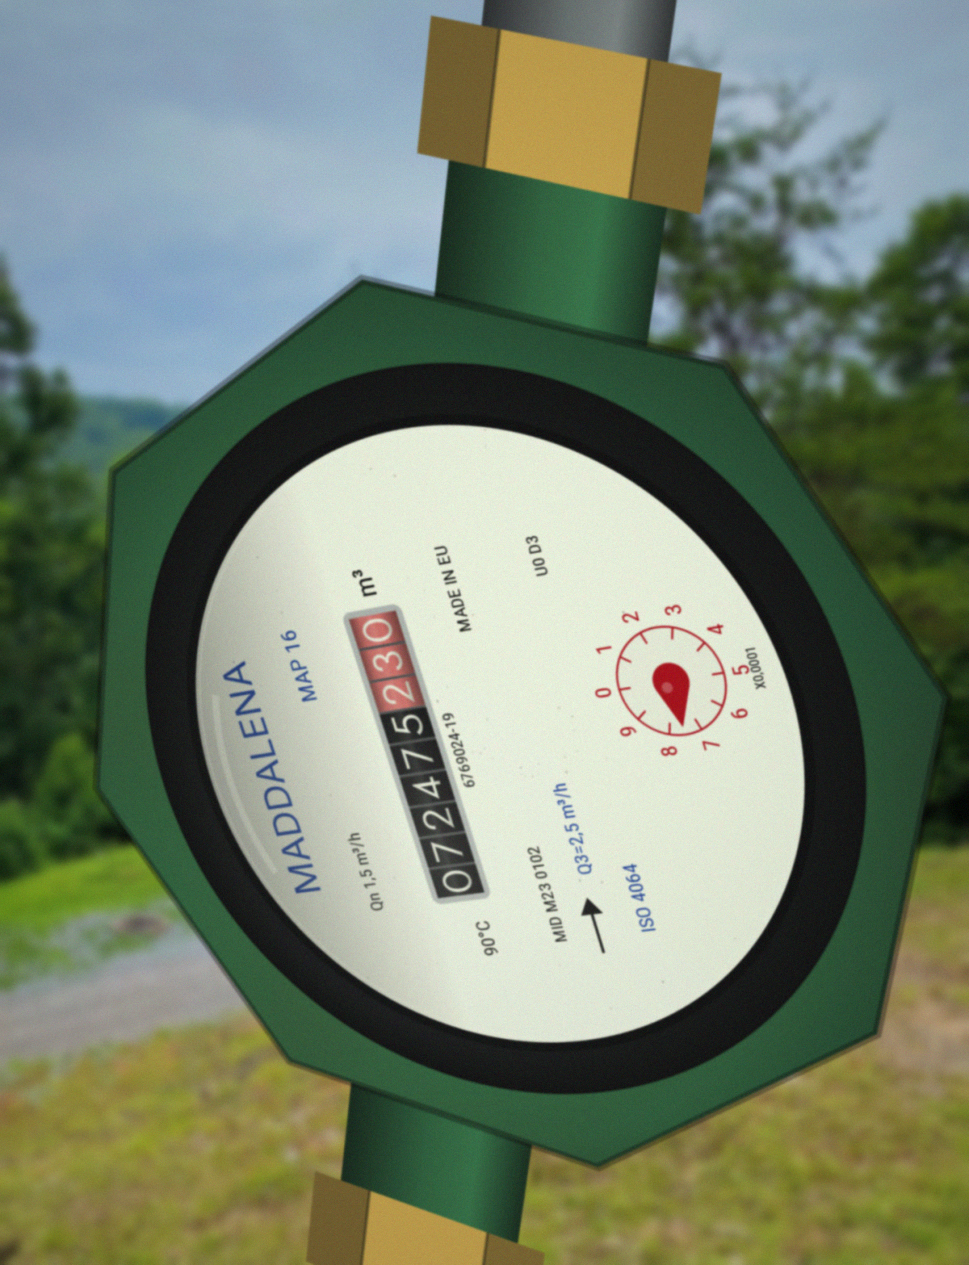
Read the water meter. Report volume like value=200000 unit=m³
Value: value=72475.2307 unit=m³
